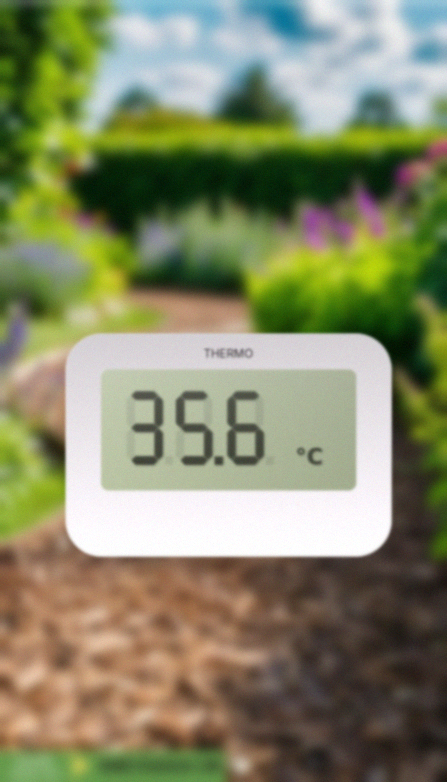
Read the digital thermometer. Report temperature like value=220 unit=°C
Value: value=35.6 unit=°C
